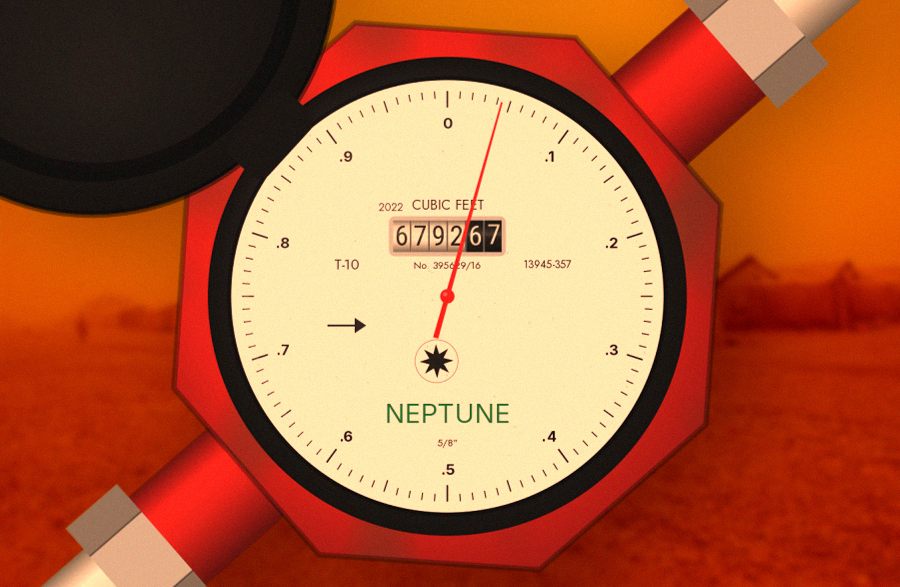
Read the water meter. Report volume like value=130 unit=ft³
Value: value=679267.04 unit=ft³
